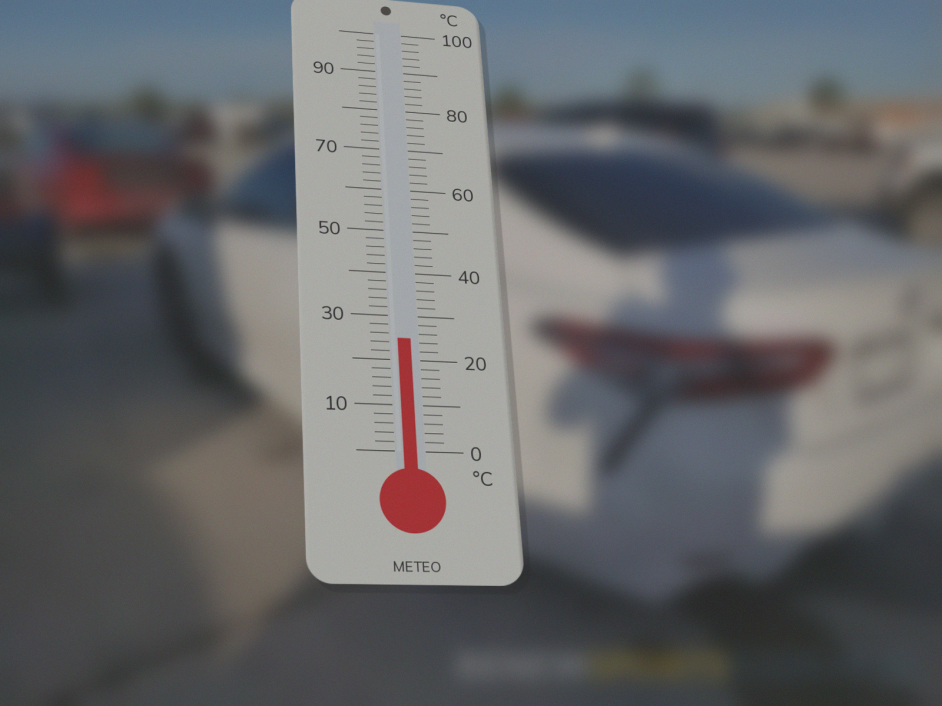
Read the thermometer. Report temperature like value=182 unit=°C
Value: value=25 unit=°C
